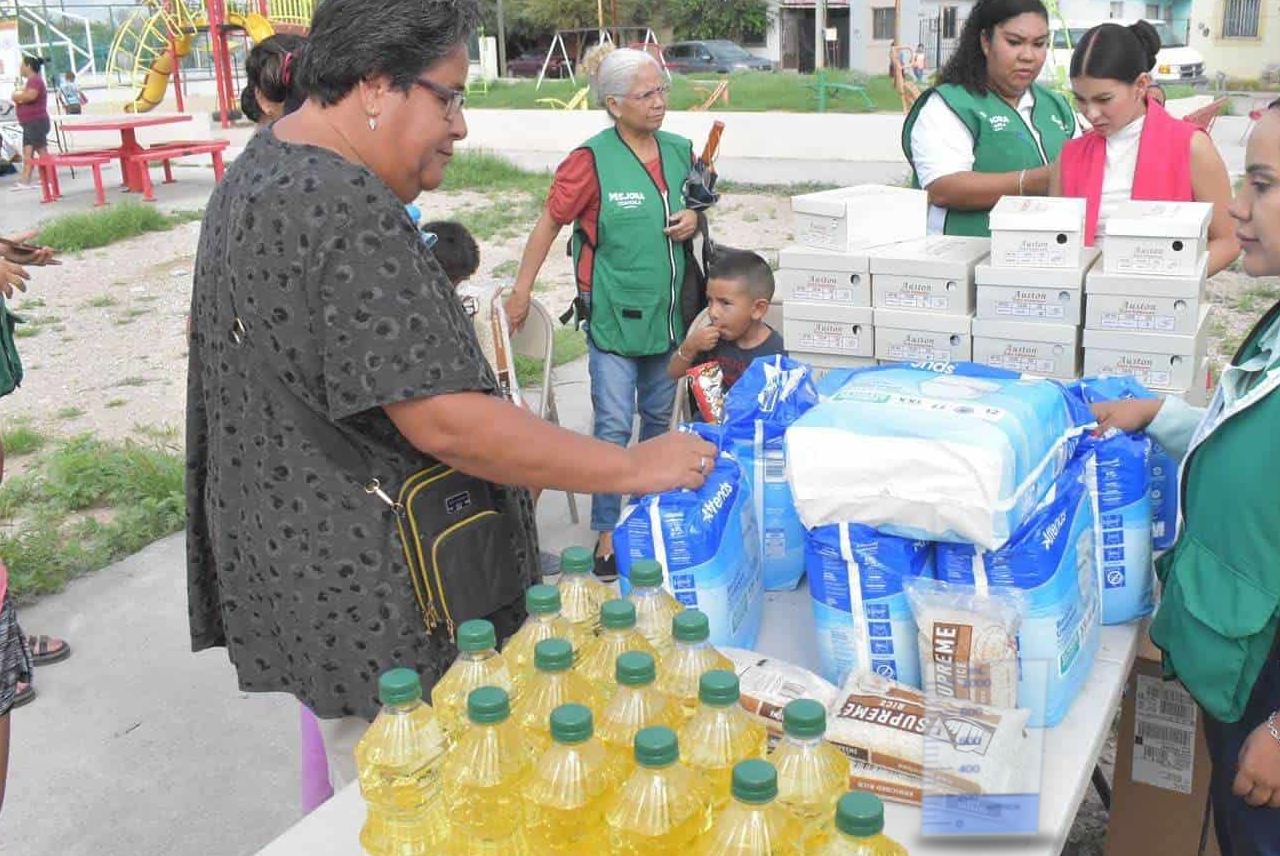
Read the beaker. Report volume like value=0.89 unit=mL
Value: value=200 unit=mL
